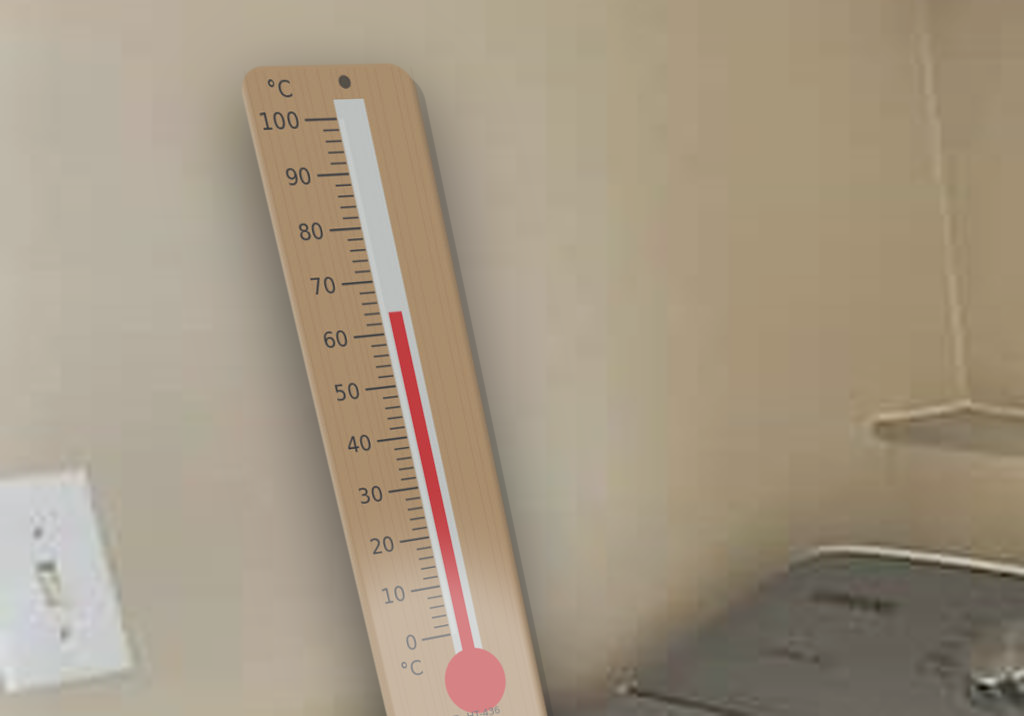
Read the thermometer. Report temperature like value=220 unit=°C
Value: value=64 unit=°C
